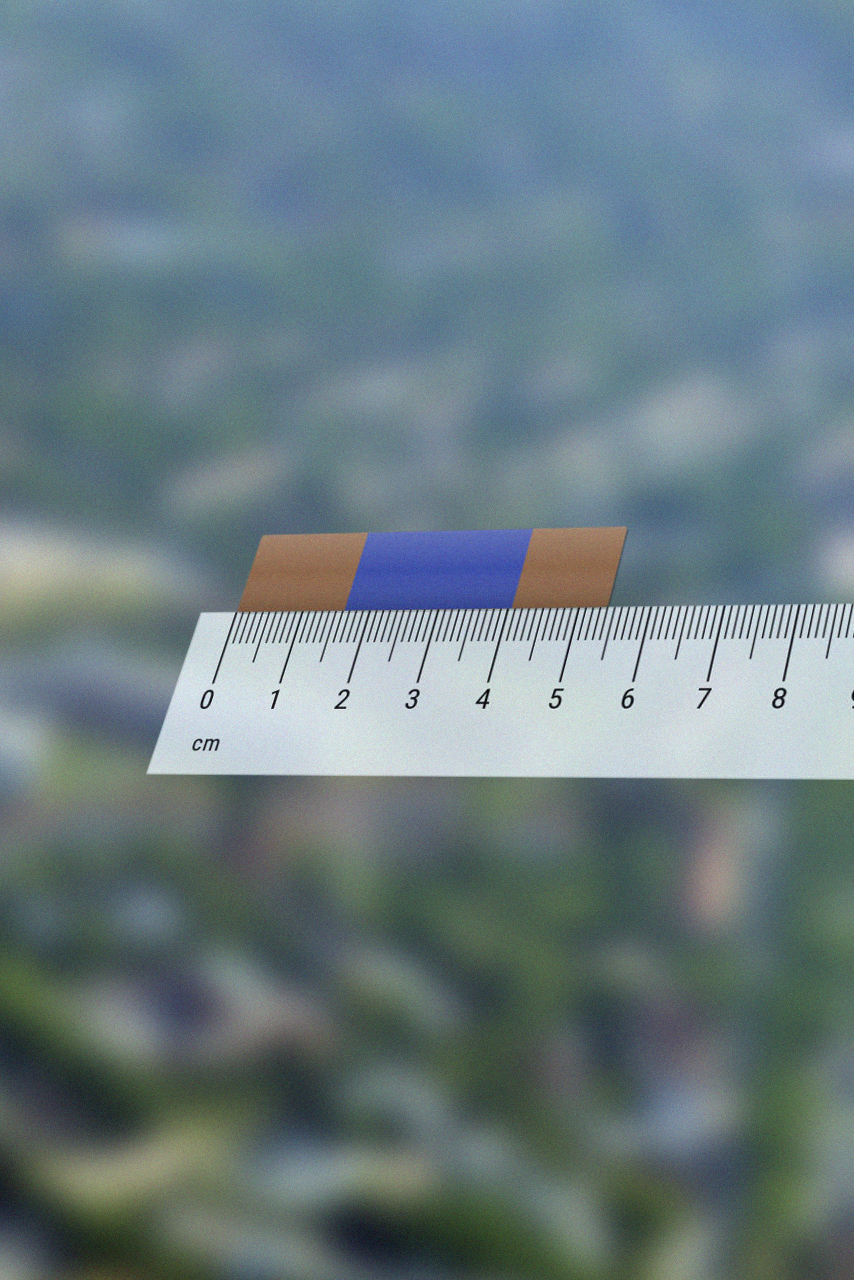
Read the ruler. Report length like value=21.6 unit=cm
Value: value=5.4 unit=cm
